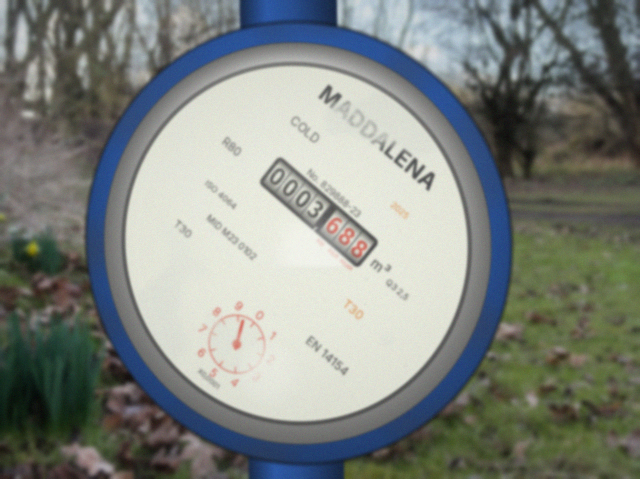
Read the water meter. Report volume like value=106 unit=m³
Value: value=3.6879 unit=m³
